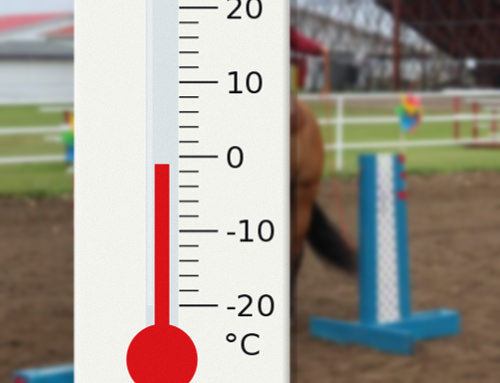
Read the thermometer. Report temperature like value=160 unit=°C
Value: value=-1 unit=°C
